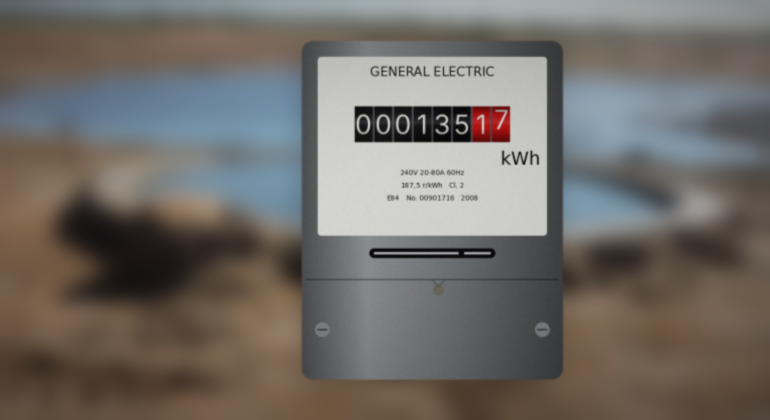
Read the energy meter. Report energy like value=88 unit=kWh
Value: value=135.17 unit=kWh
